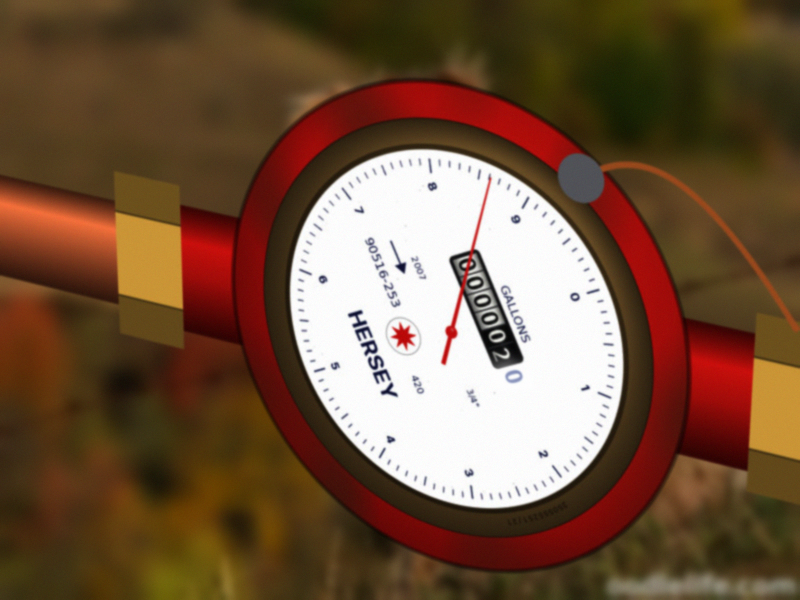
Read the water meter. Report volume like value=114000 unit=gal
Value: value=18.6 unit=gal
